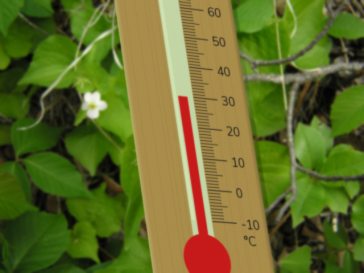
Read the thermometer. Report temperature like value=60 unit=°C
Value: value=30 unit=°C
